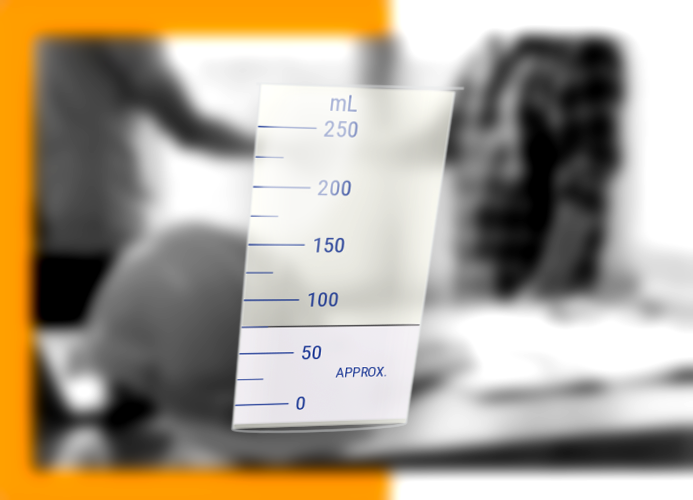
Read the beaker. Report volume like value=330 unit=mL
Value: value=75 unit=mL
